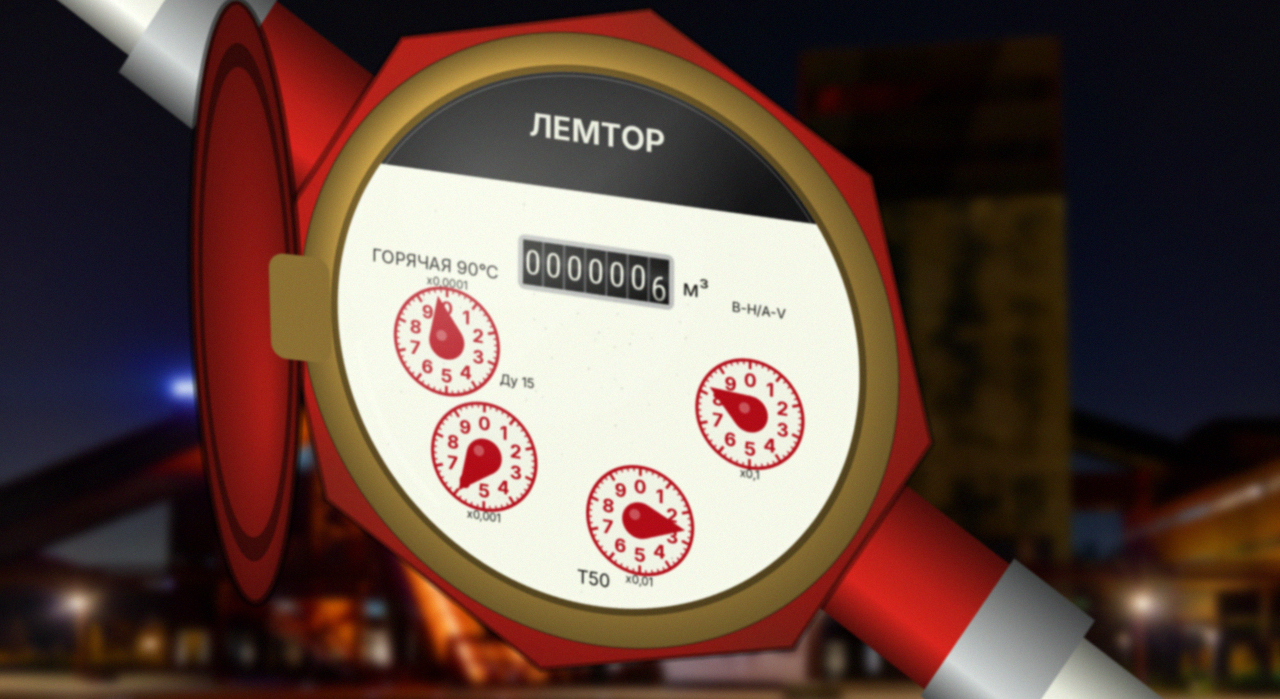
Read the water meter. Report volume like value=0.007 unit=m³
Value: value=5.8259 unit=m³
